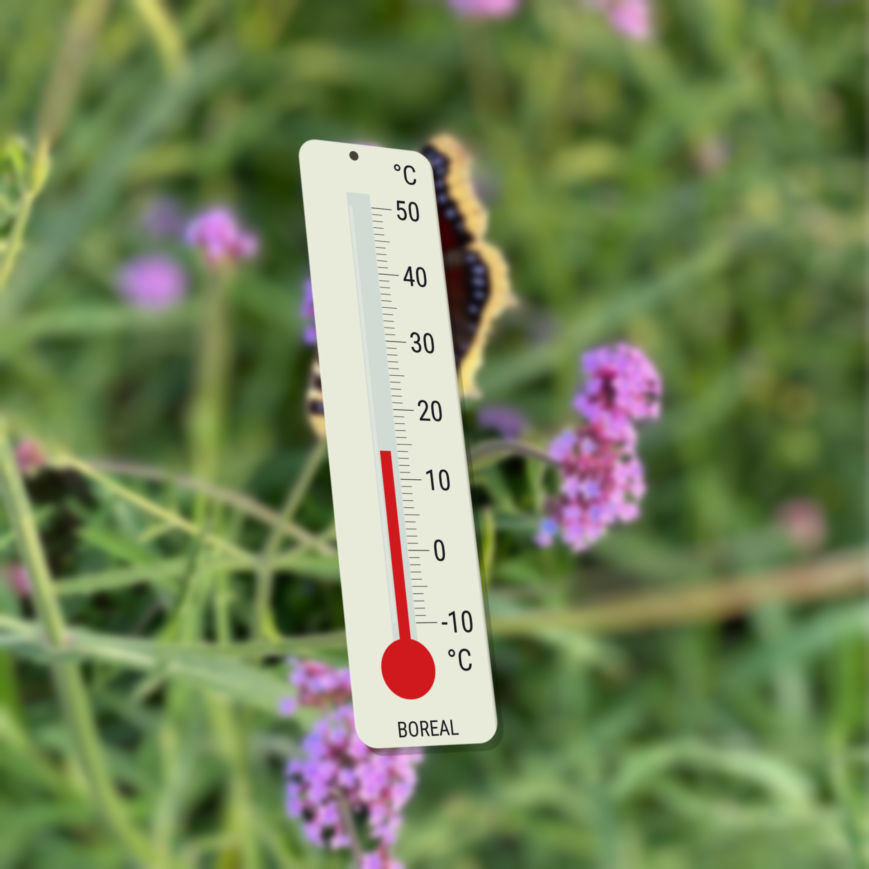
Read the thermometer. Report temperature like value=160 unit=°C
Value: value=14 unit=°C
